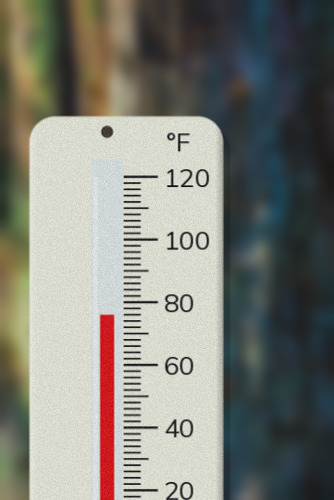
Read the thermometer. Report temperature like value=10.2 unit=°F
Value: value=76 unit=°F
